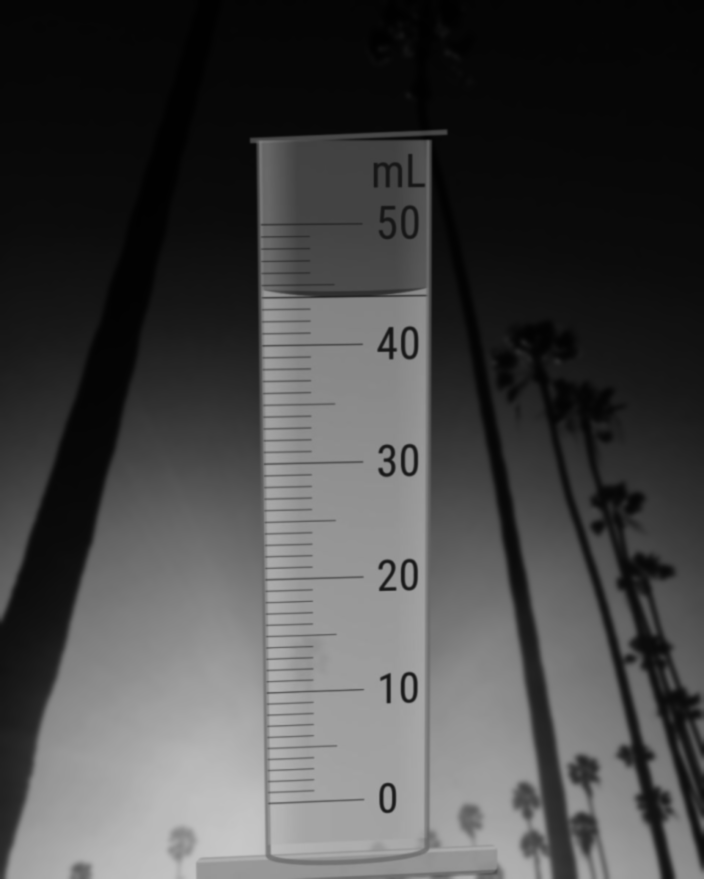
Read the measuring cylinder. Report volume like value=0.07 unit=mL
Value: value=44 unit=mL
